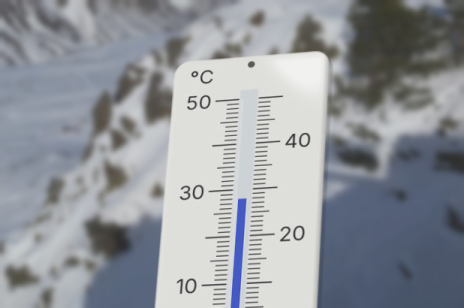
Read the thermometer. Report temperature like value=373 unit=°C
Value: value=28 unit=°C
